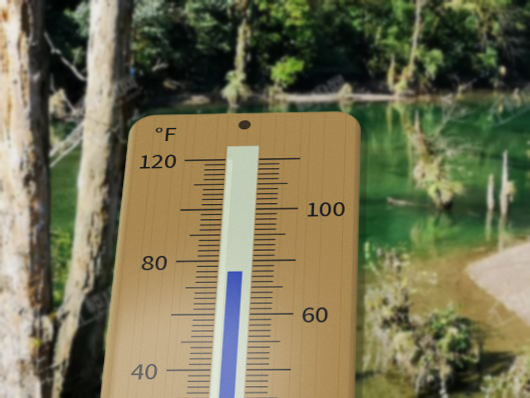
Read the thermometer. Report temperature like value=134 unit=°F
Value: value=76 unit=°F
